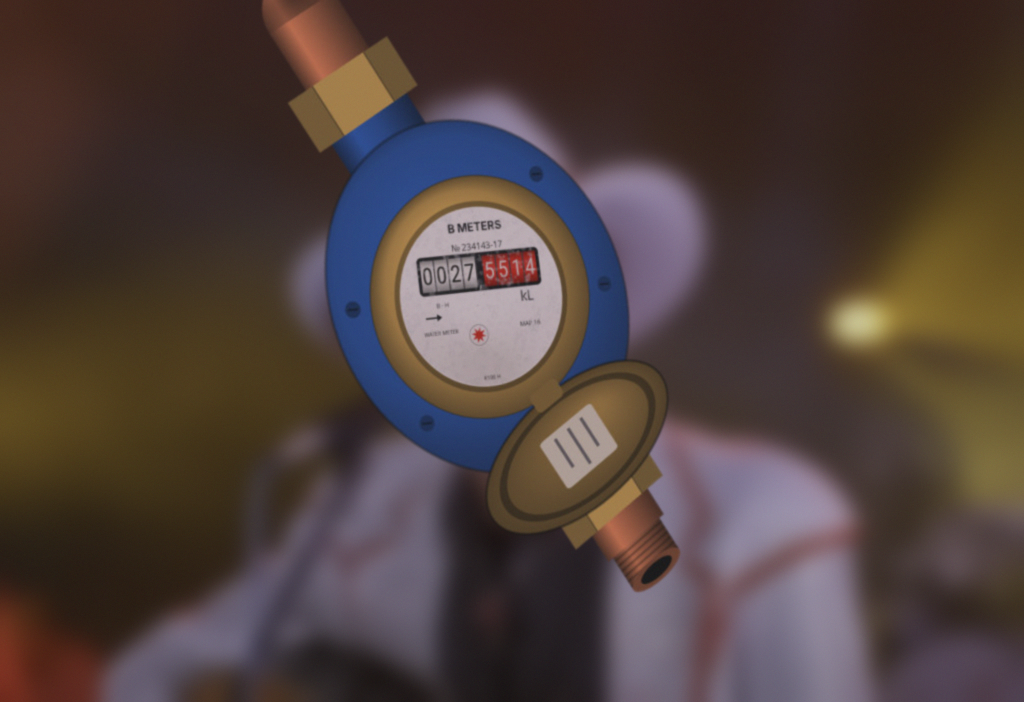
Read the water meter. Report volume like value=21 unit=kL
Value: value=27.5514 unit=kL
